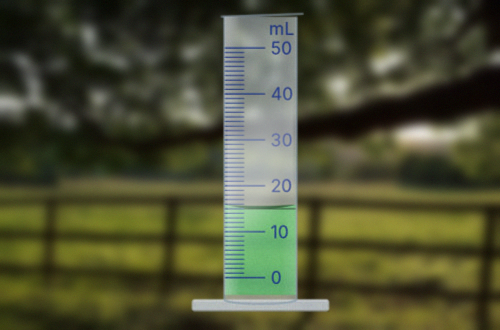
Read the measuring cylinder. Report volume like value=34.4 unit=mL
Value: value=15 unit=mL
